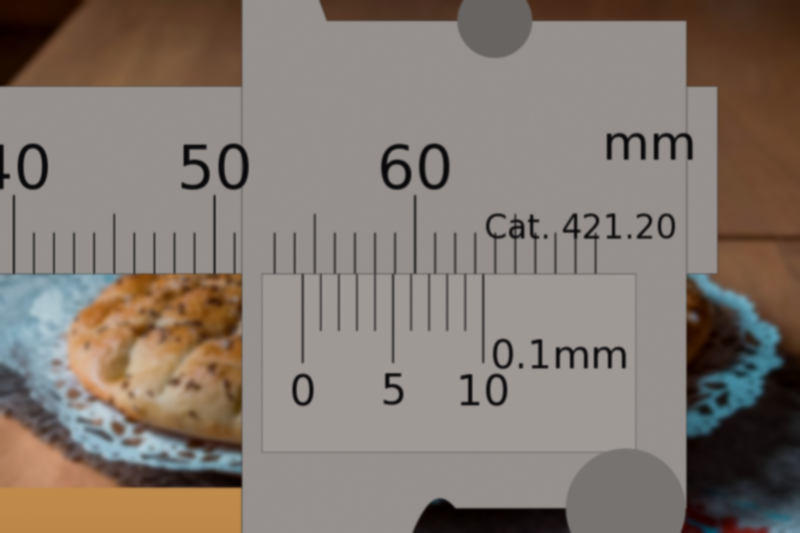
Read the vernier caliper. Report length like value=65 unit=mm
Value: value=54.4 unit=mm
